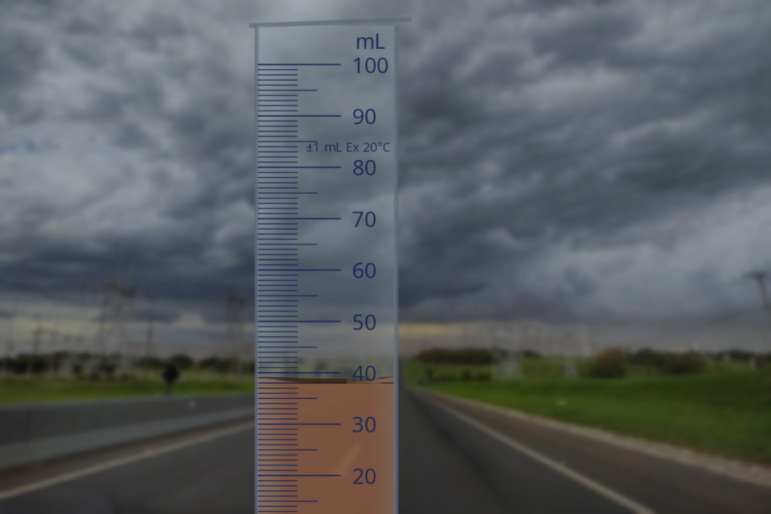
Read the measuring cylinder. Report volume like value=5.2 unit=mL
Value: value=38 unit=mL
